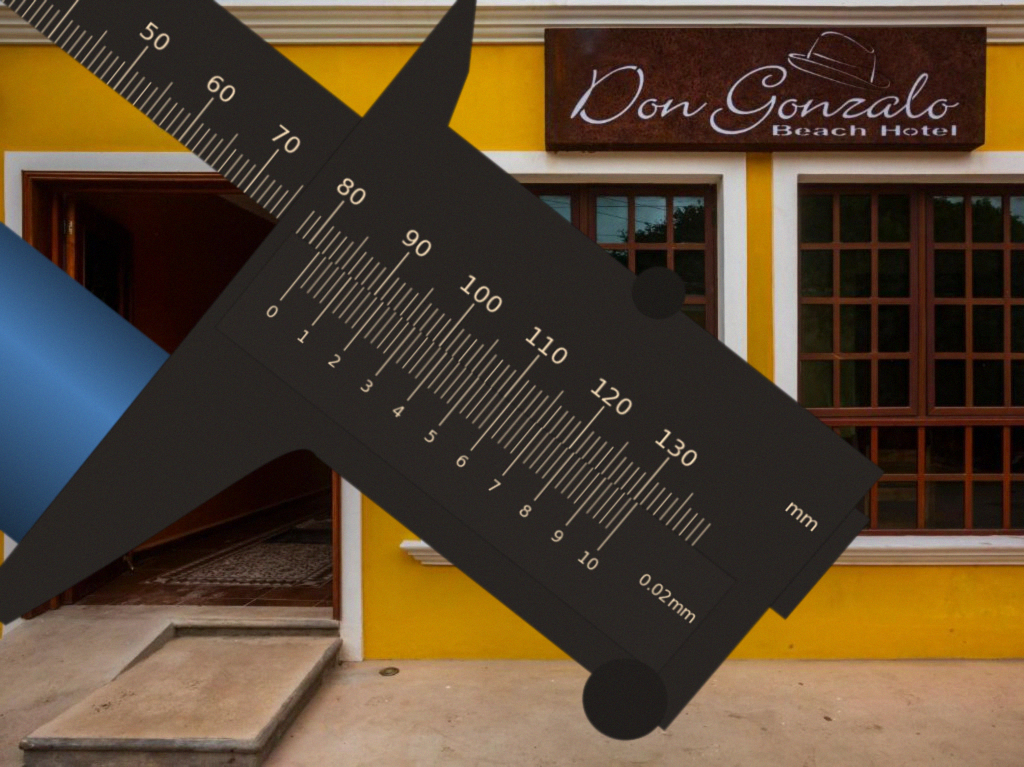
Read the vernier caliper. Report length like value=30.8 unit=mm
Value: value=81.6 unit=mm
